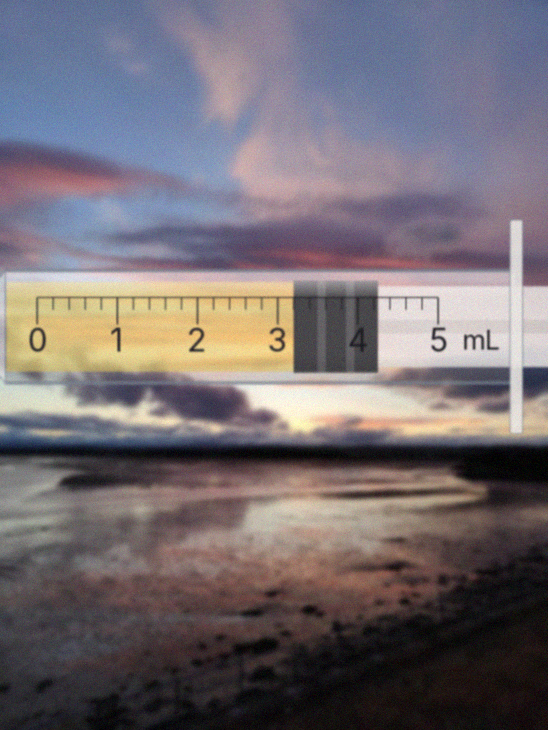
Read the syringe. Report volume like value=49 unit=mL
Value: value=3.2 unit=mL
